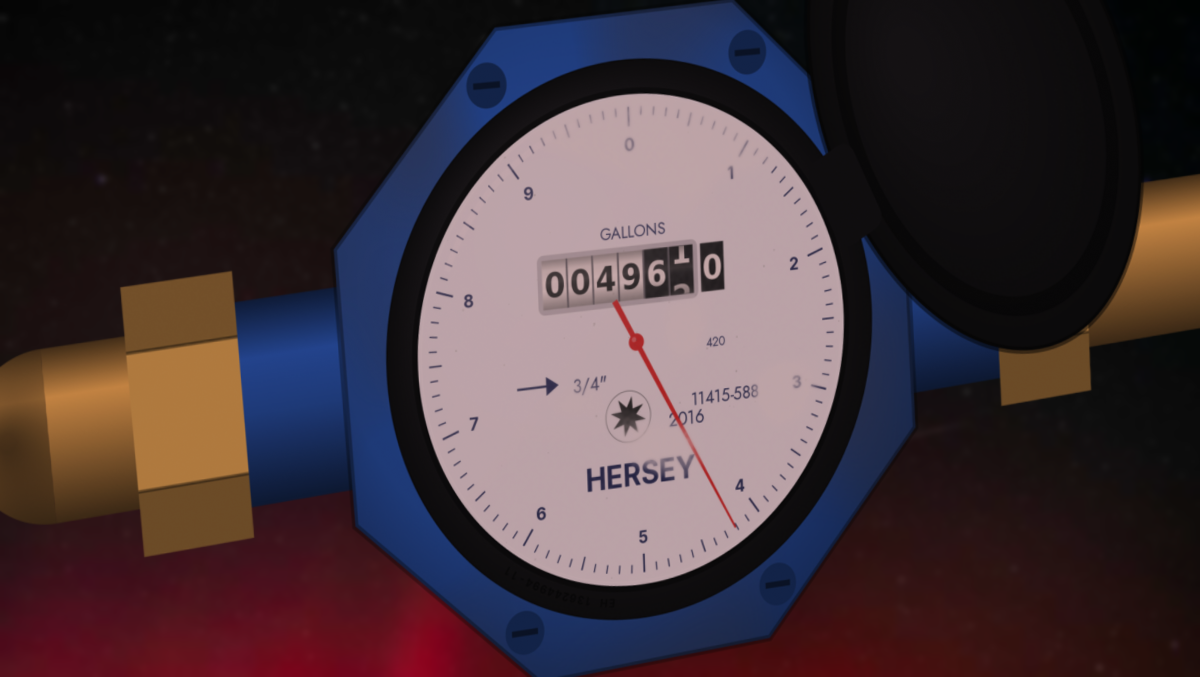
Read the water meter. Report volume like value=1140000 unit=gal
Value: value=49614.2 unit=gal
